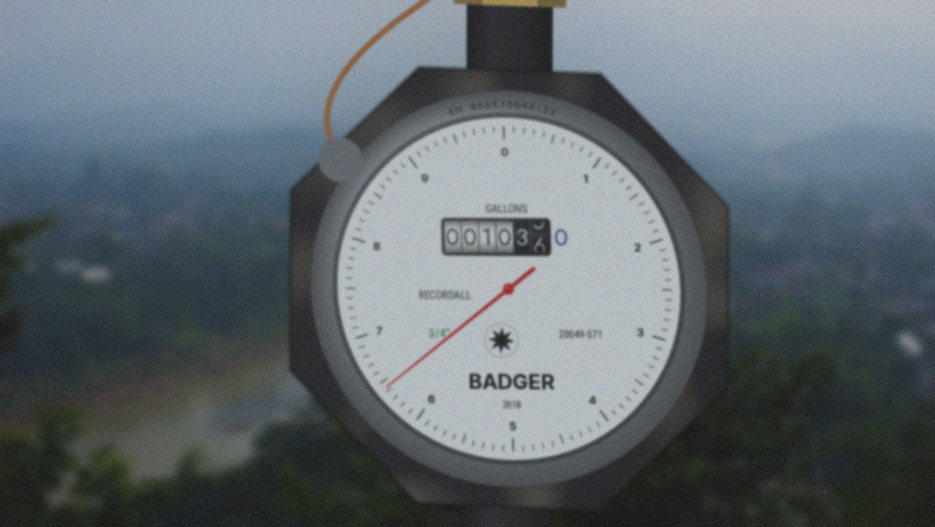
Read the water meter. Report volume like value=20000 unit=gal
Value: value=10356.4 unit=gal
